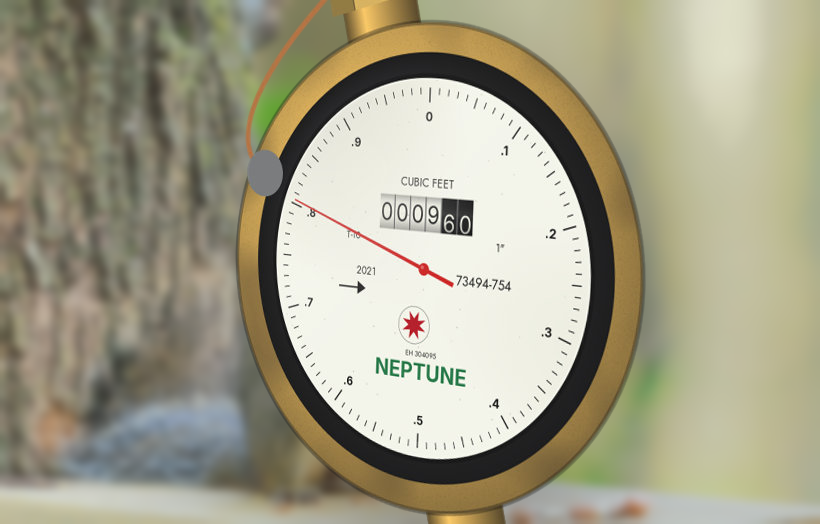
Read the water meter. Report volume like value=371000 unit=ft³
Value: value=959.80 unit=ft³
